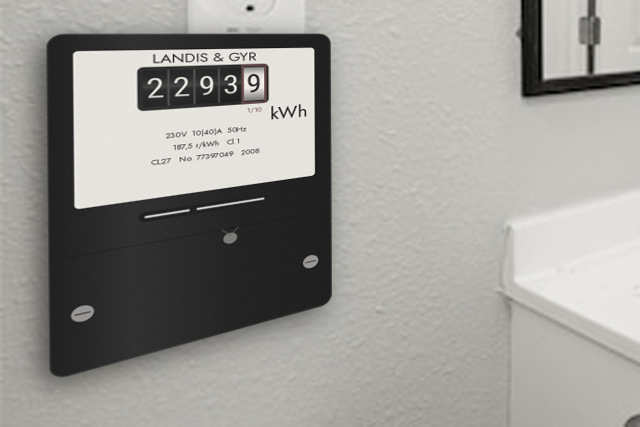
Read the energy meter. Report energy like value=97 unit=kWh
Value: value=2293.9 unit=kWh
